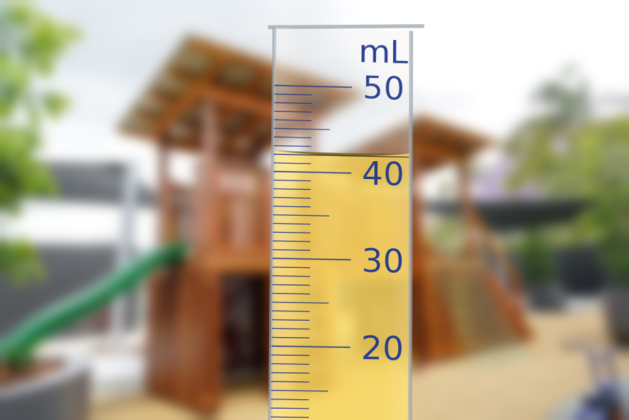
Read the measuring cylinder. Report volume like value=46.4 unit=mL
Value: value=42 unit=mL
